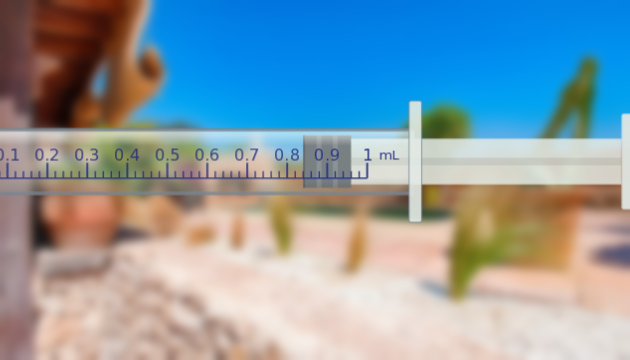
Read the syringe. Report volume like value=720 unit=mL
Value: value=0.84 unit=mL
